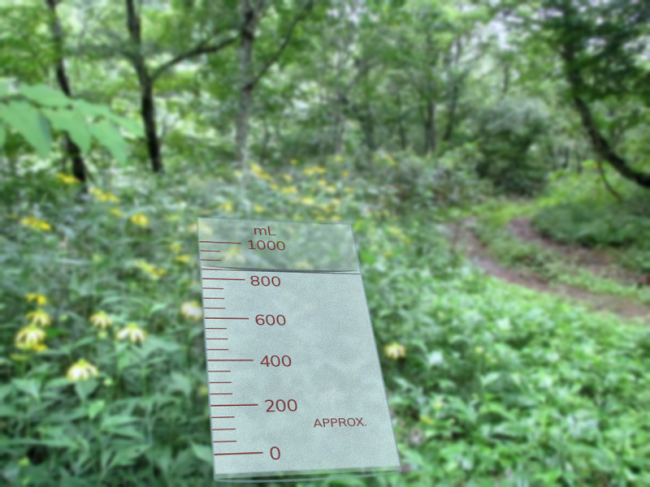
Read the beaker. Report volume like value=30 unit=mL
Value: value=850 unit=mL
